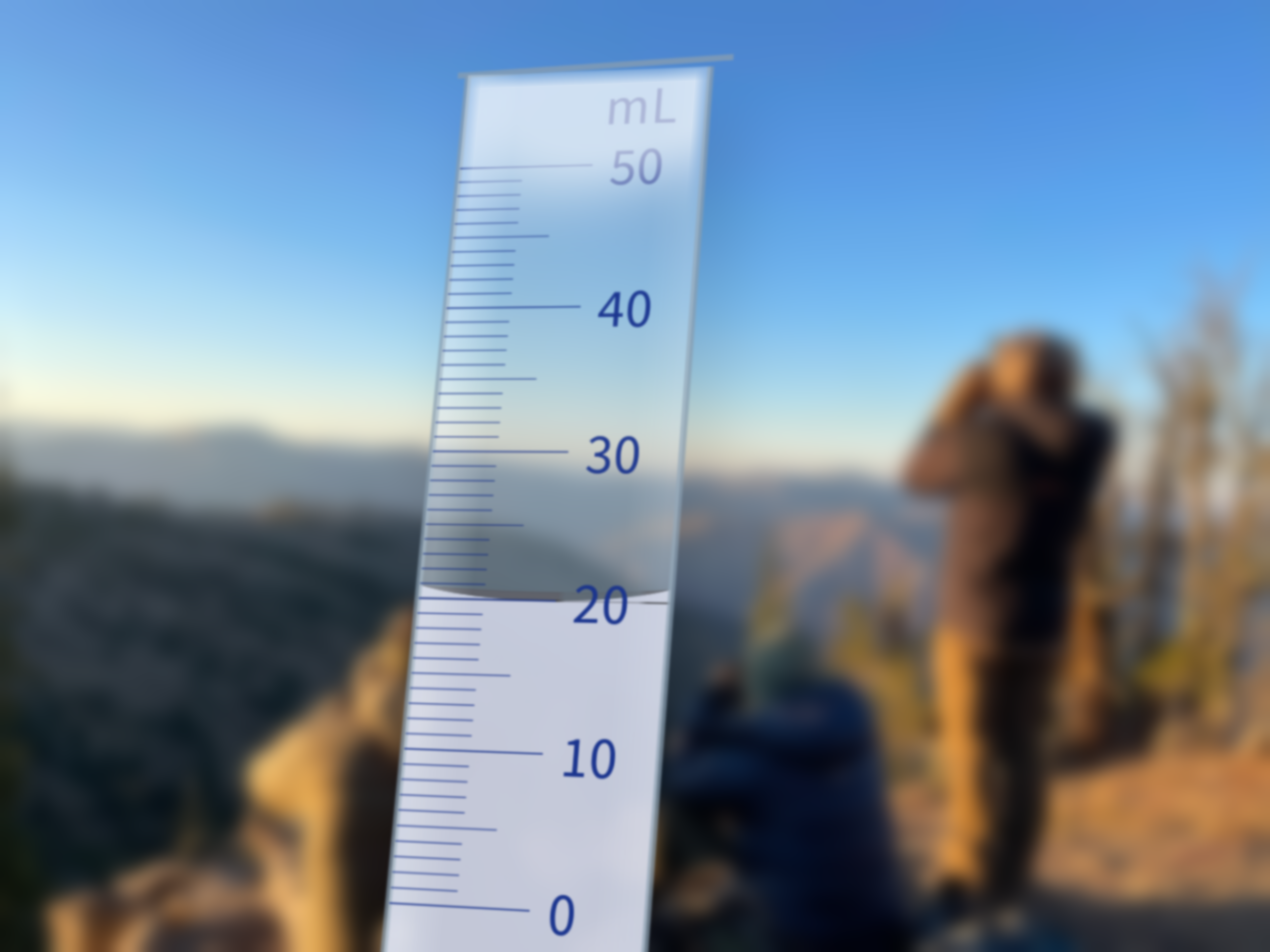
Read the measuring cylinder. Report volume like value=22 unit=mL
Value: value=20 unit=mL
